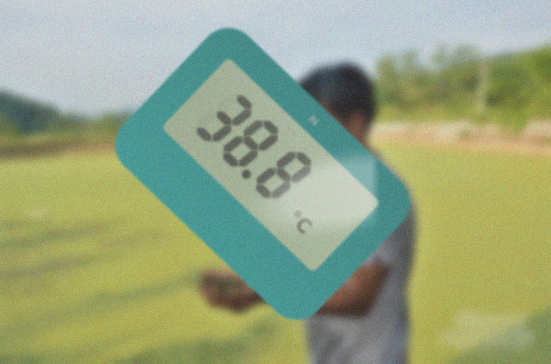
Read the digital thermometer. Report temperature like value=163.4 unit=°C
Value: value=38.8 unit=°C
